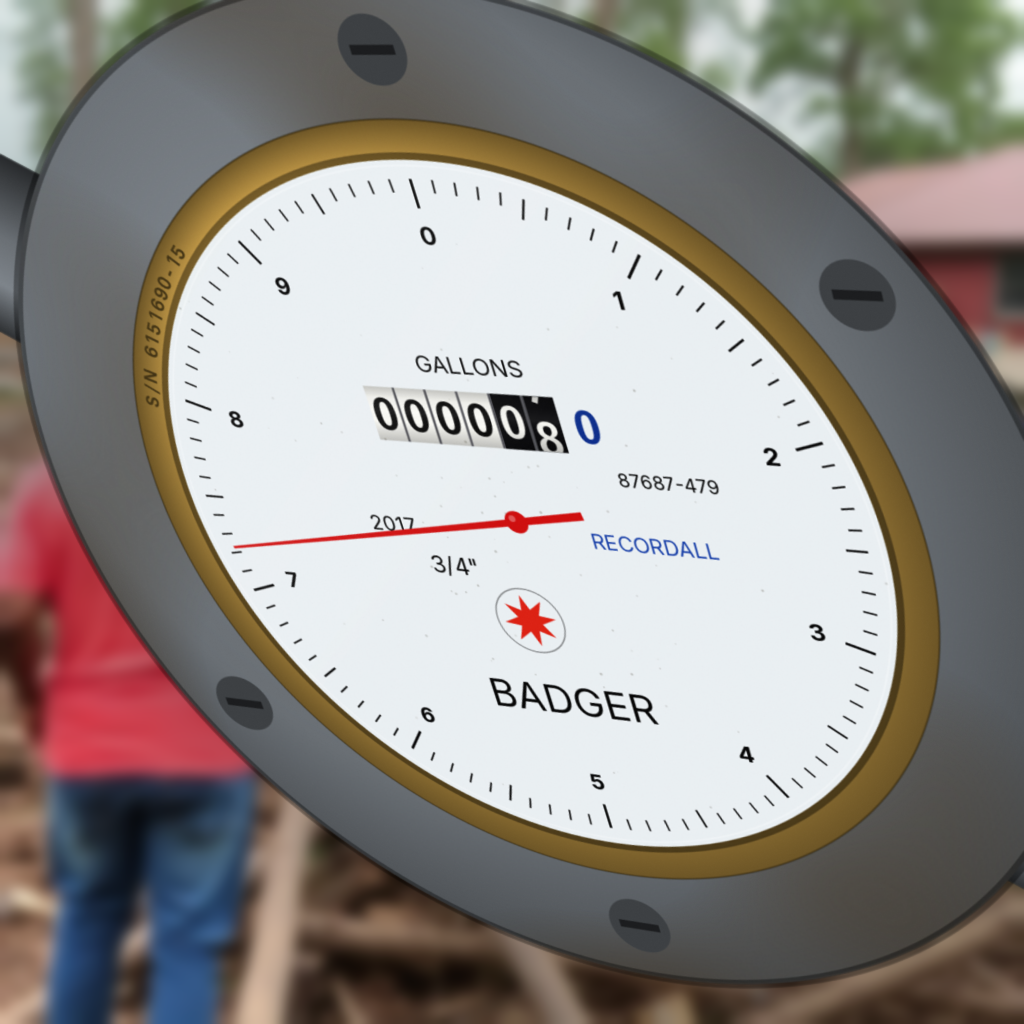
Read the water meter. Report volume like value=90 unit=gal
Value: value=77.2 unit=gal
